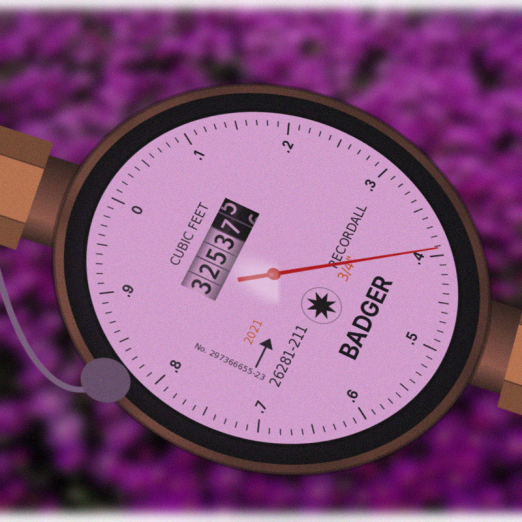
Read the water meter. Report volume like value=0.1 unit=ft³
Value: value=325375.39 unit=ft³
